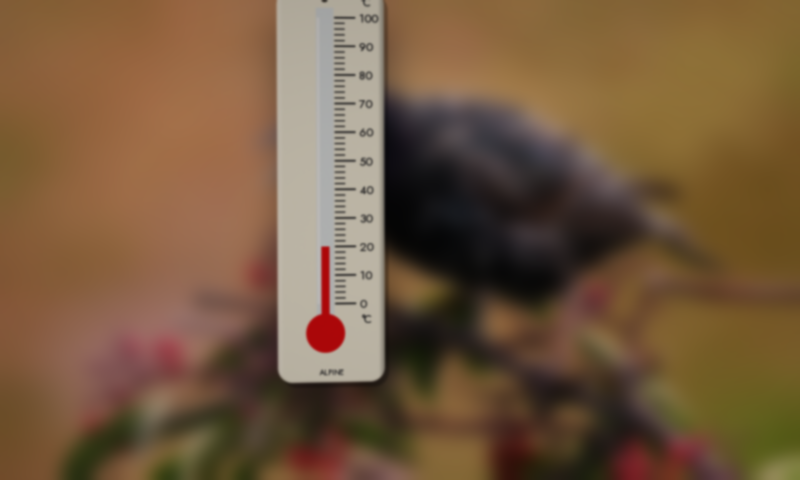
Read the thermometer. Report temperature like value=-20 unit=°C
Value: value=20 unit=°C
